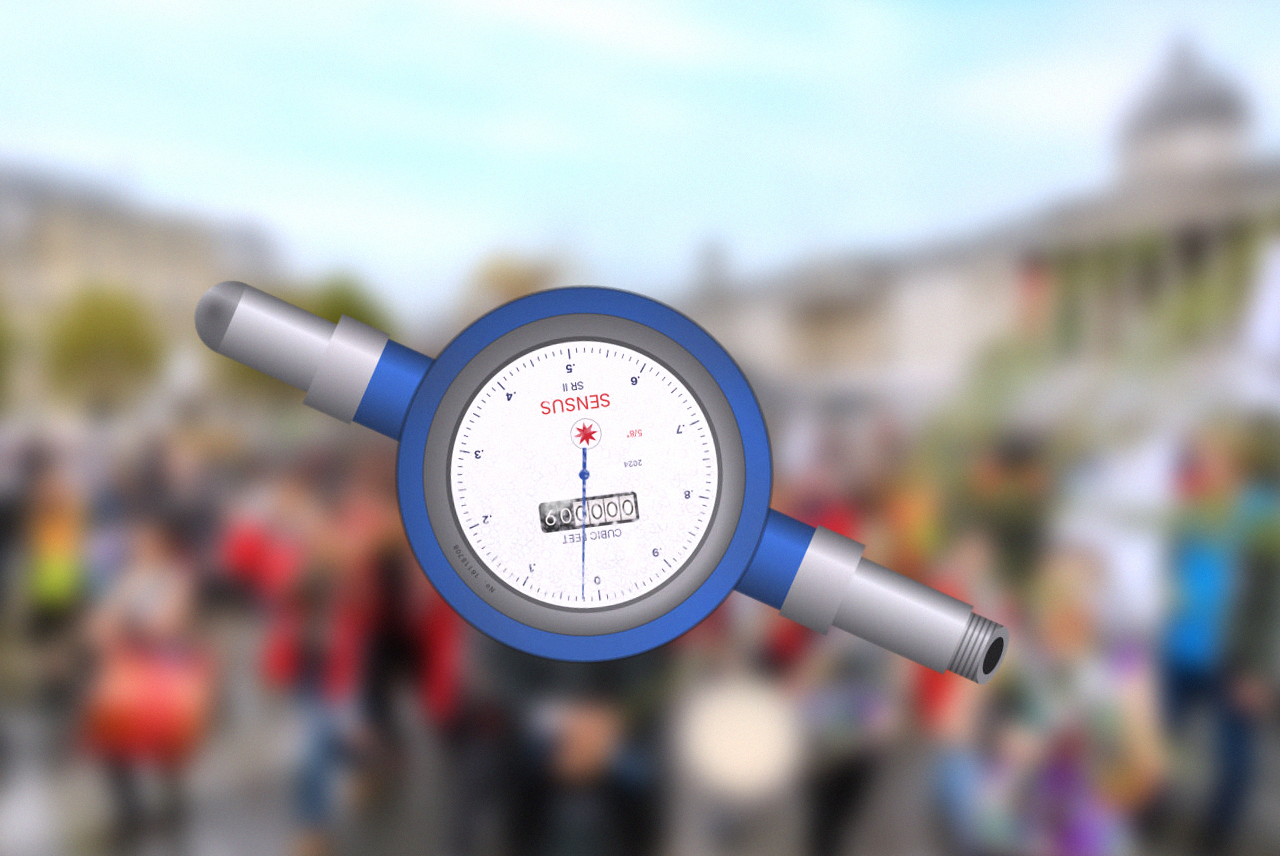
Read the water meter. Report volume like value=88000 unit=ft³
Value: value=9.02 unit=ft³
